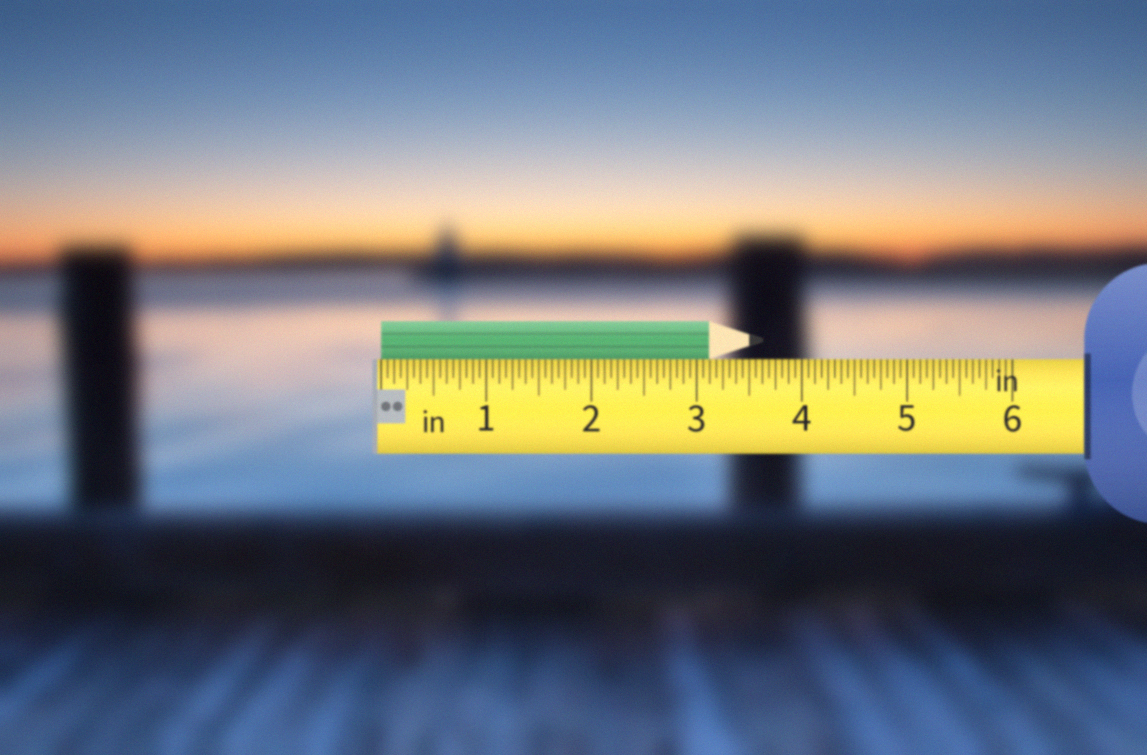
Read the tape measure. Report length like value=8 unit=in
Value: value=3.625 unit=in
